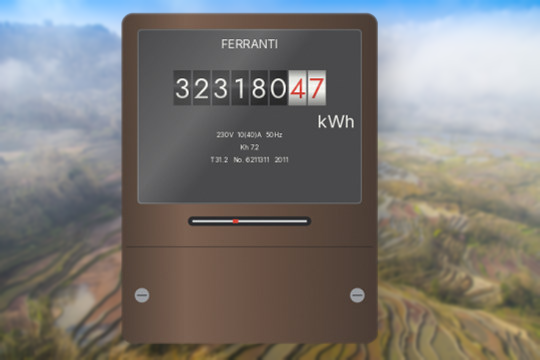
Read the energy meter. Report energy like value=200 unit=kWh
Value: value=323180.47 unit=kWh
